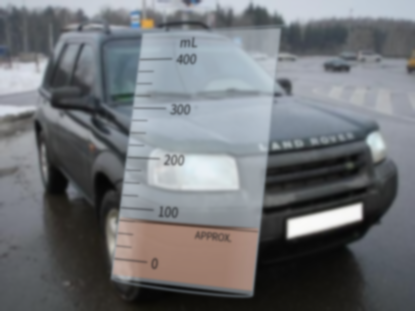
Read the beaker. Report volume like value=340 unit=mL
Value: value=75 unit=mL
